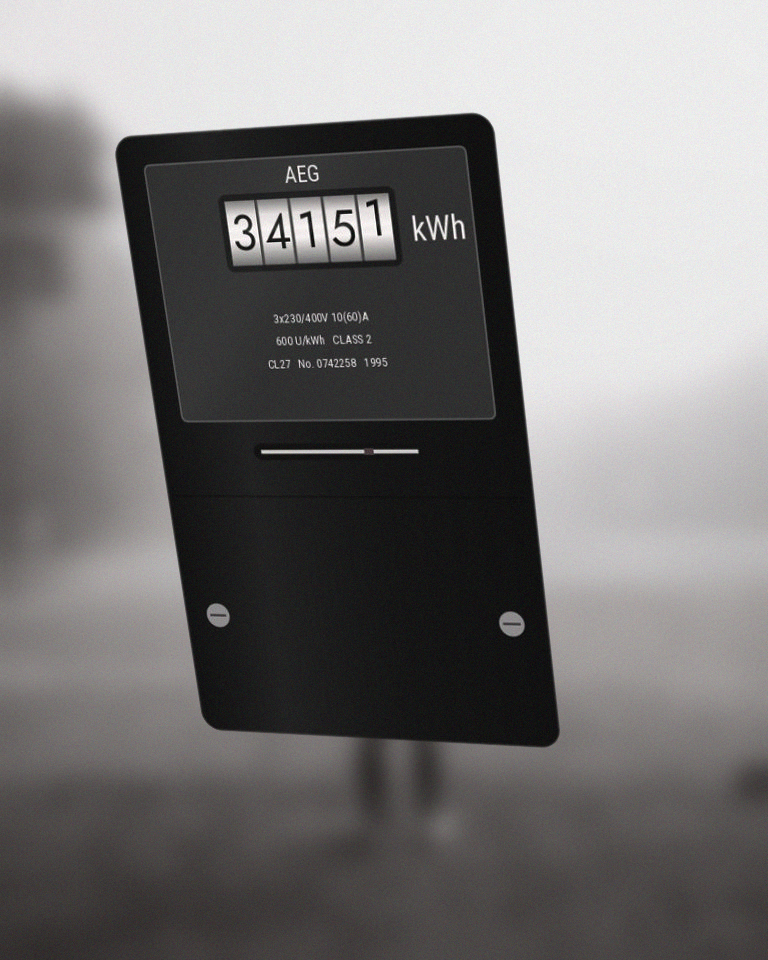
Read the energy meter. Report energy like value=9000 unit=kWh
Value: value=34151 unit=kWh
